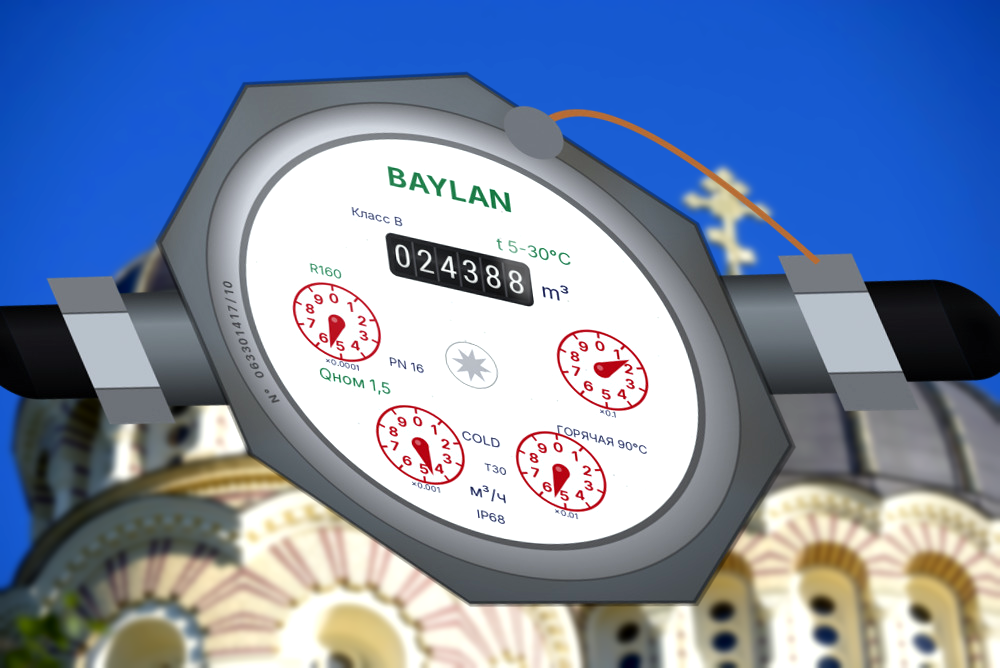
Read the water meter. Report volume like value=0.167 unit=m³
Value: value=24388.1545 unit=m³
